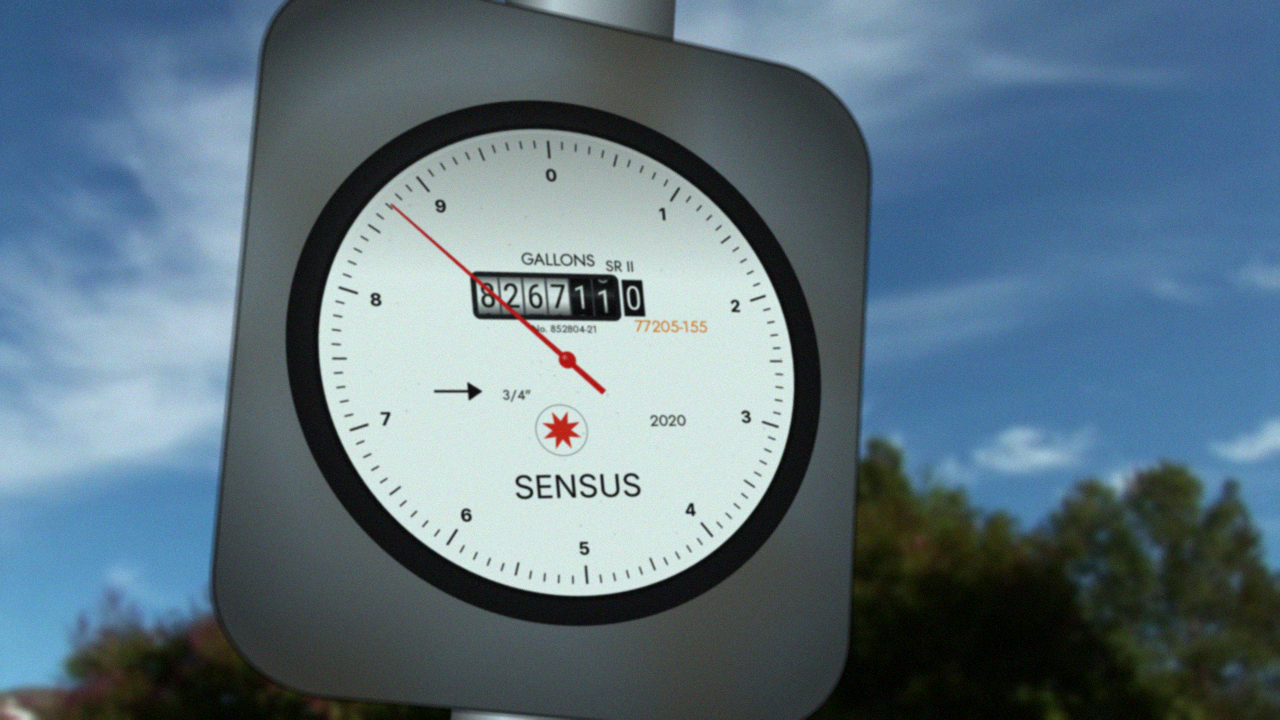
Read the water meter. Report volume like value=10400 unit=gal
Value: value=8267108.7 unit=gal
